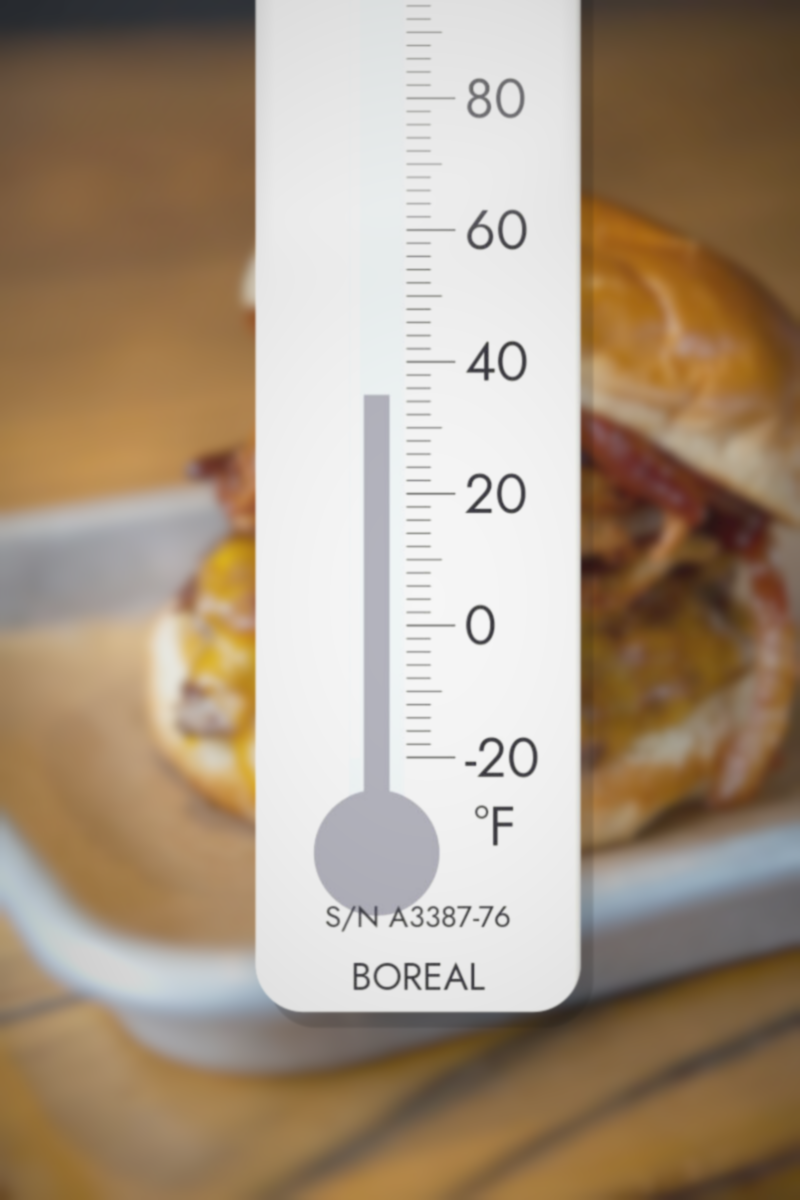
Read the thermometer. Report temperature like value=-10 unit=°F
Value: value=35 unit=°F
